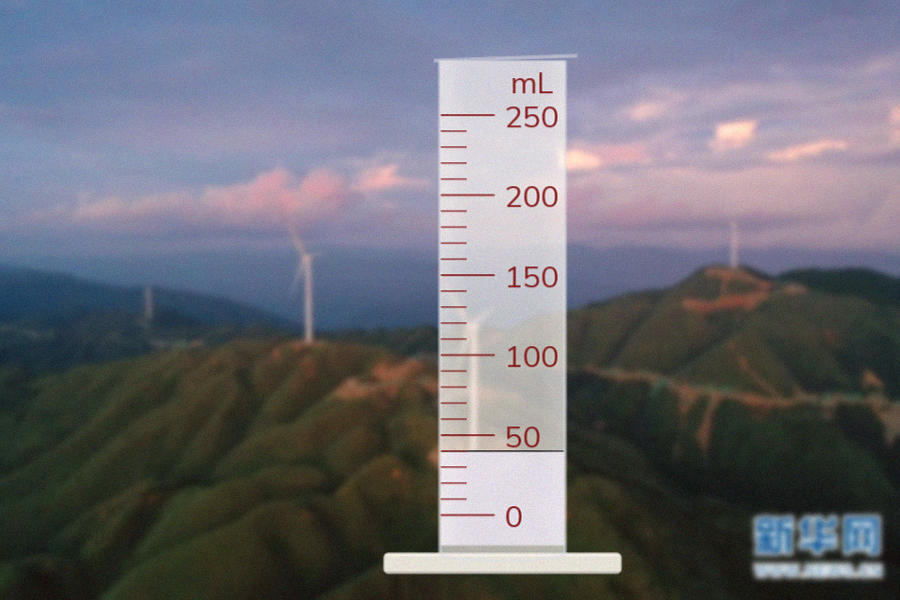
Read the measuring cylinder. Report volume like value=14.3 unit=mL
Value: value=40 unit=mL
